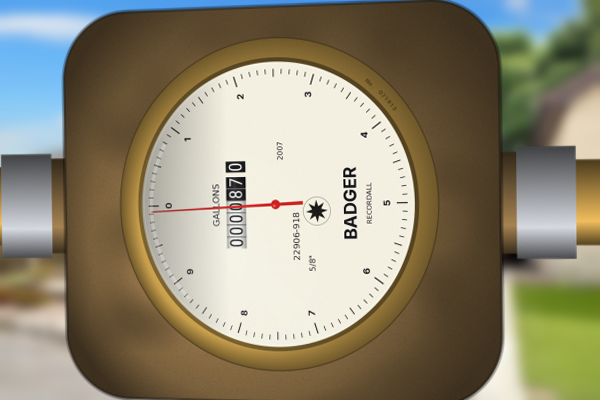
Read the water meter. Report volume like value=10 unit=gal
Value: value=869.9 unit=gal
